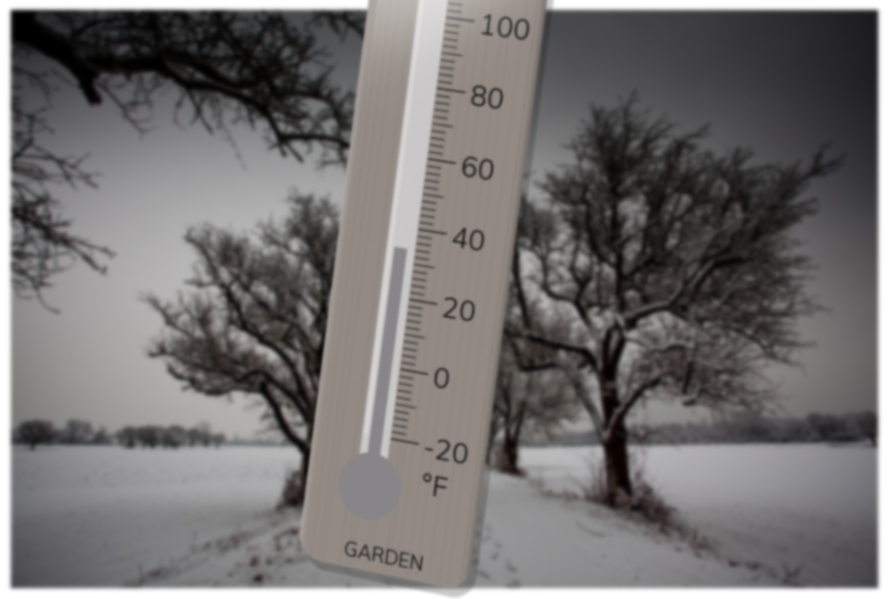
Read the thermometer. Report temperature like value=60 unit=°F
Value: value=34 unit=°F
